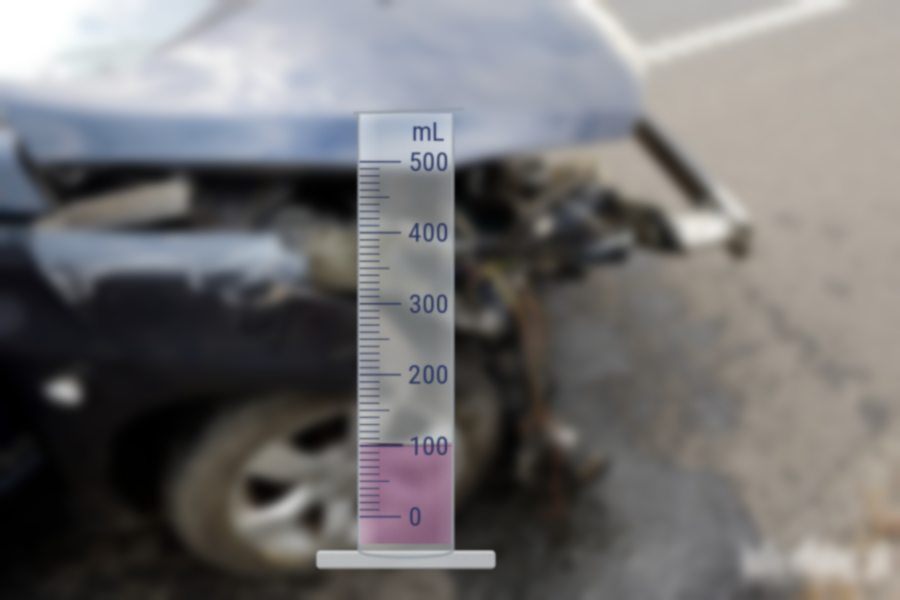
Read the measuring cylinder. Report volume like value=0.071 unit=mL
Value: value=100 unit=mL
